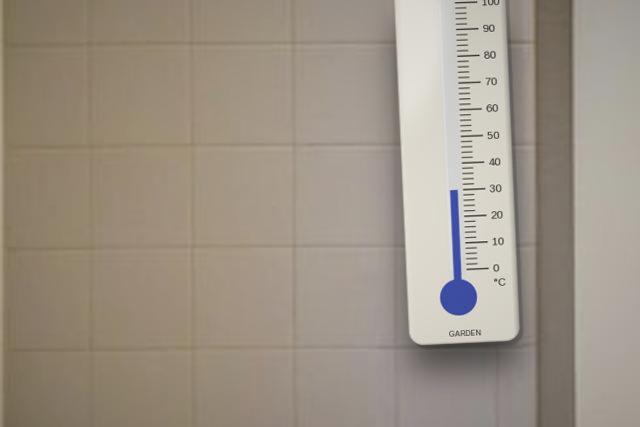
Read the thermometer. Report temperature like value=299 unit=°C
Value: value=30 unit=°C
